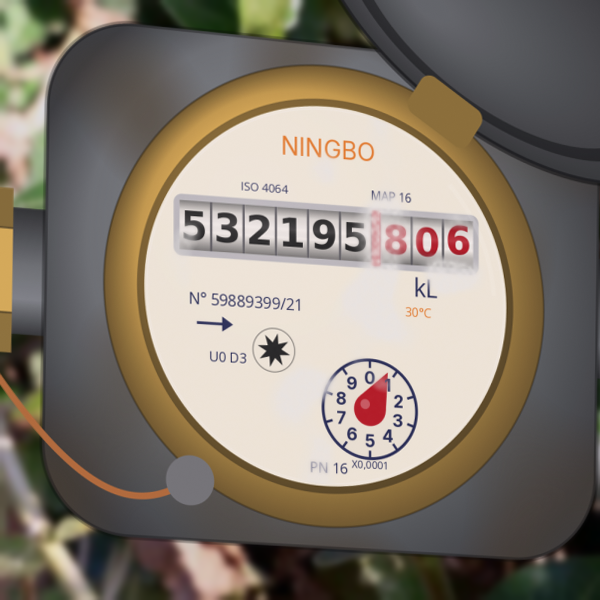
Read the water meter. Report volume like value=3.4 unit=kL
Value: value=532195.8060 unit=kL
